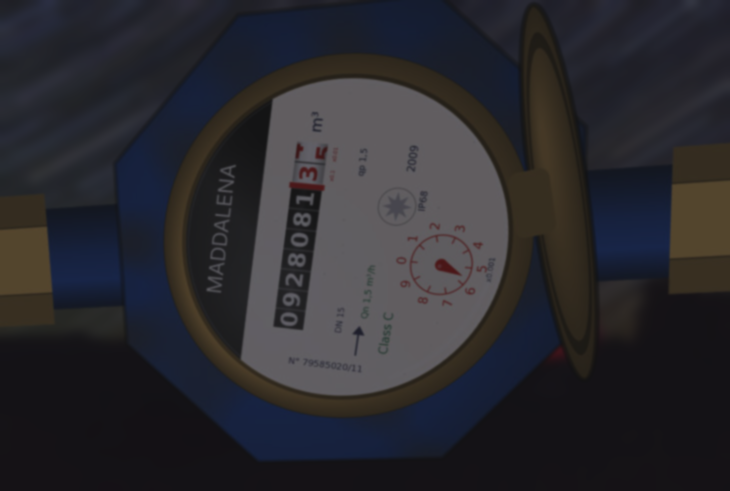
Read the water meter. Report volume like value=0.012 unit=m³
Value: value=928081.345 unit=m³
